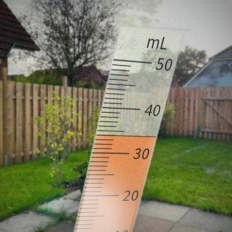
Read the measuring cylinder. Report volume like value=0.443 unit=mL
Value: value=34 unit=mL
